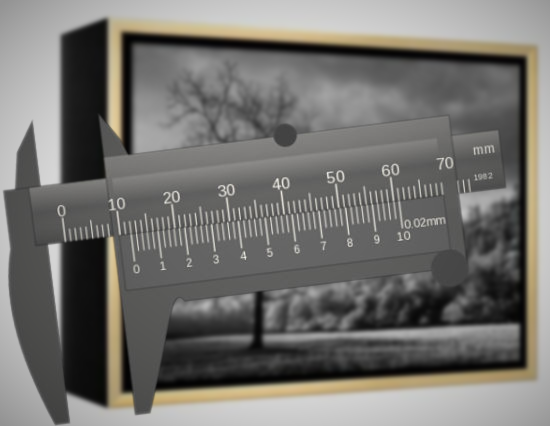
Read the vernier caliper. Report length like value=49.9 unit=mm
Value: value=12.0 unit=mm
